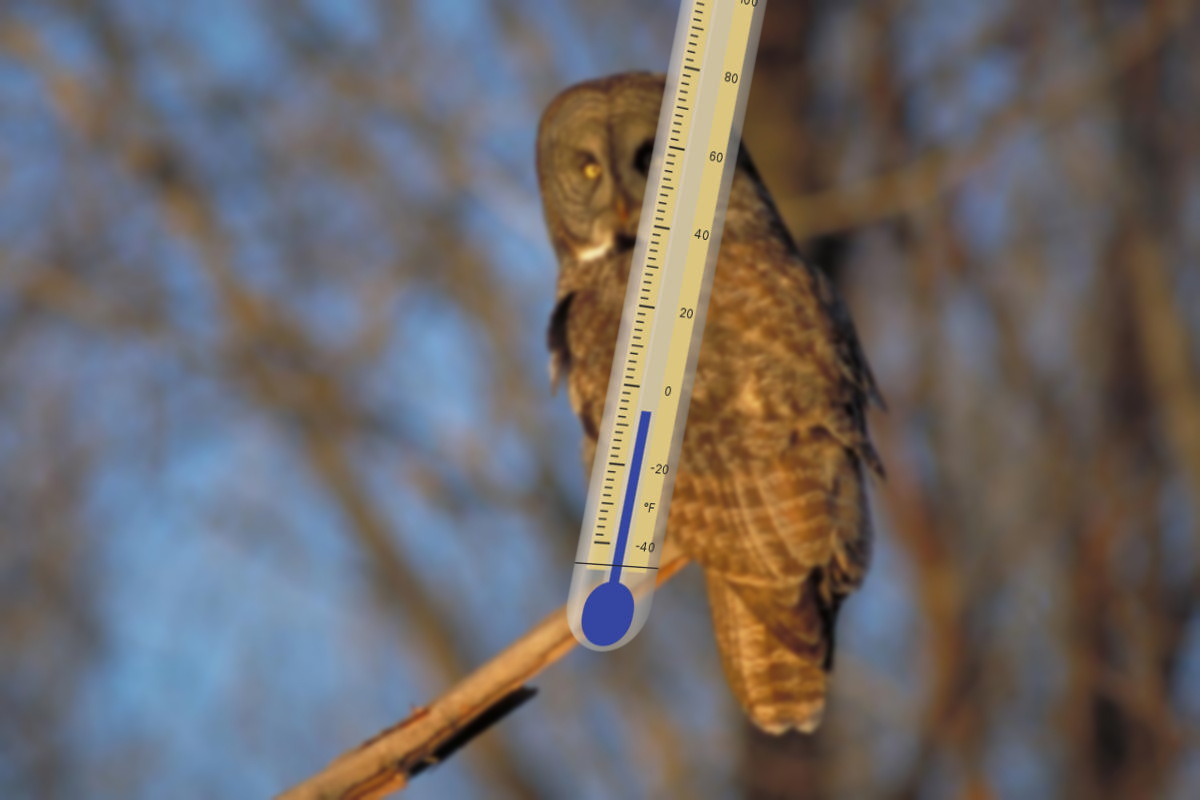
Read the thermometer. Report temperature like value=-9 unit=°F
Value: value=-6 unit=°F
